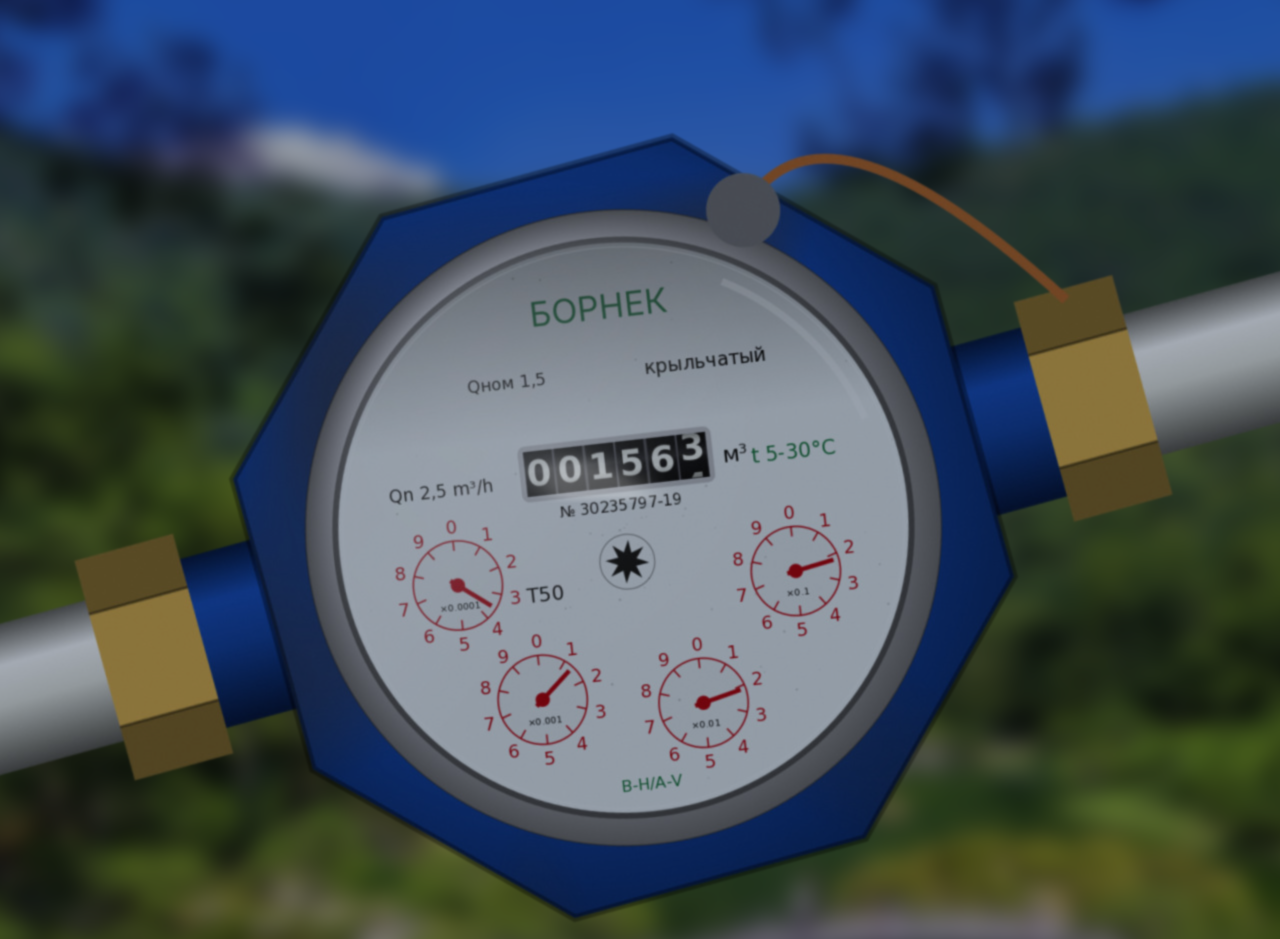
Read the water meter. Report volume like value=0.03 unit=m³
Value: value=1563.2213 unit=m³
